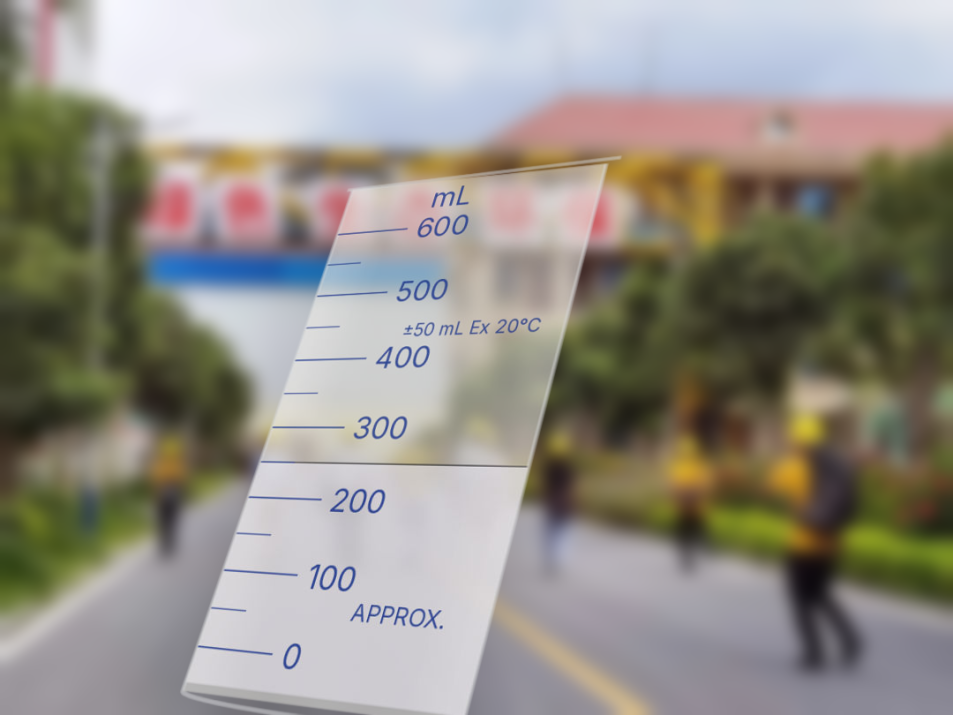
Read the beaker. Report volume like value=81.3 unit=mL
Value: value=250 unit=mL
